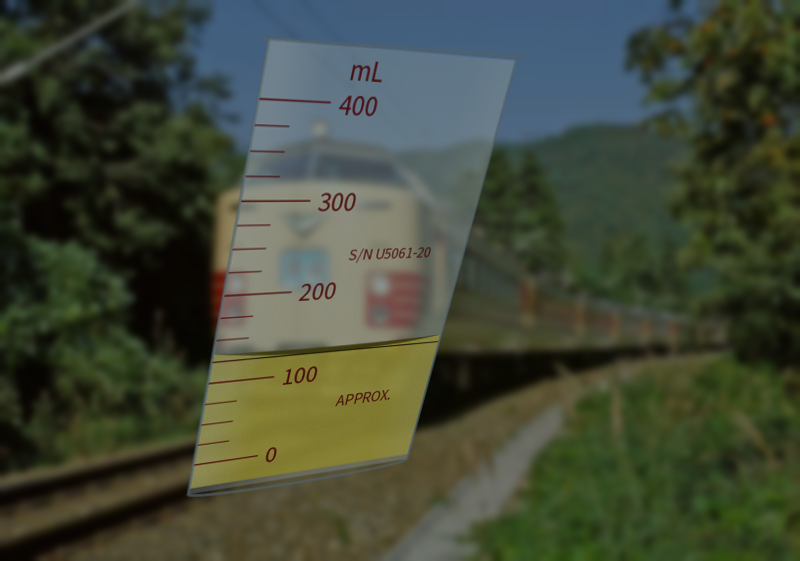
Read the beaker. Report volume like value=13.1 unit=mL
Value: value=125 unit=mL
